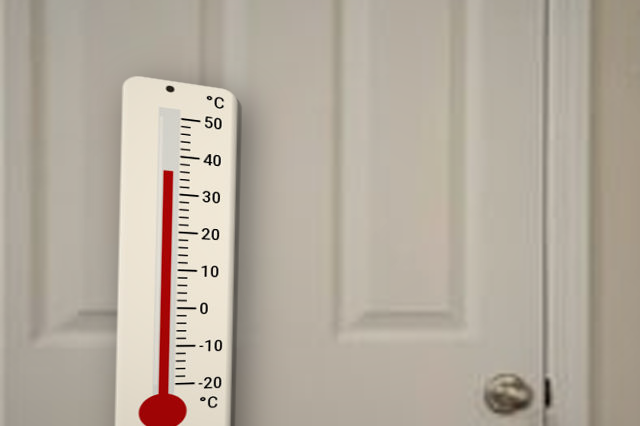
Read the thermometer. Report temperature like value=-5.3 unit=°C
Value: value=36 unit=°C
